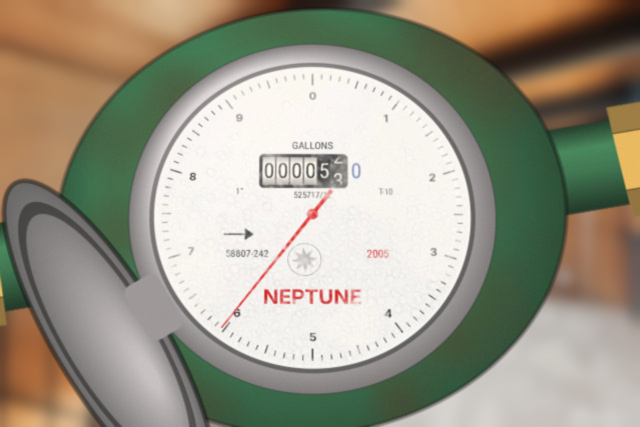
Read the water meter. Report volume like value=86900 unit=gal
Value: value=526.0 unit=gal
